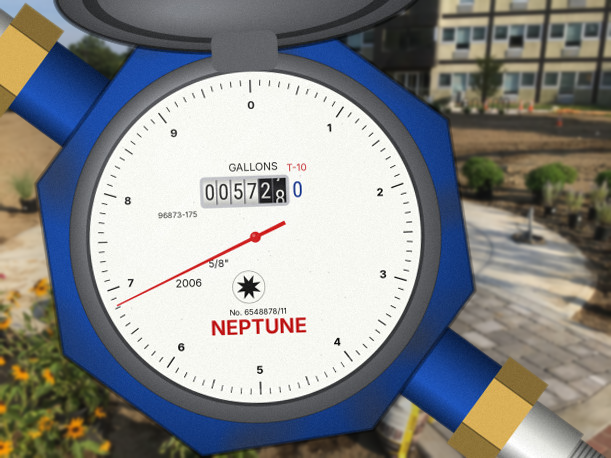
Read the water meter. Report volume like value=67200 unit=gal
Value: value=57276.8 unit=gal
